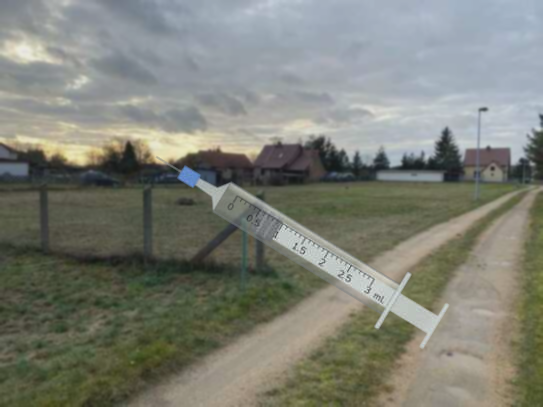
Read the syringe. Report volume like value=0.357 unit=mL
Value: value=0.5 unit=mL
